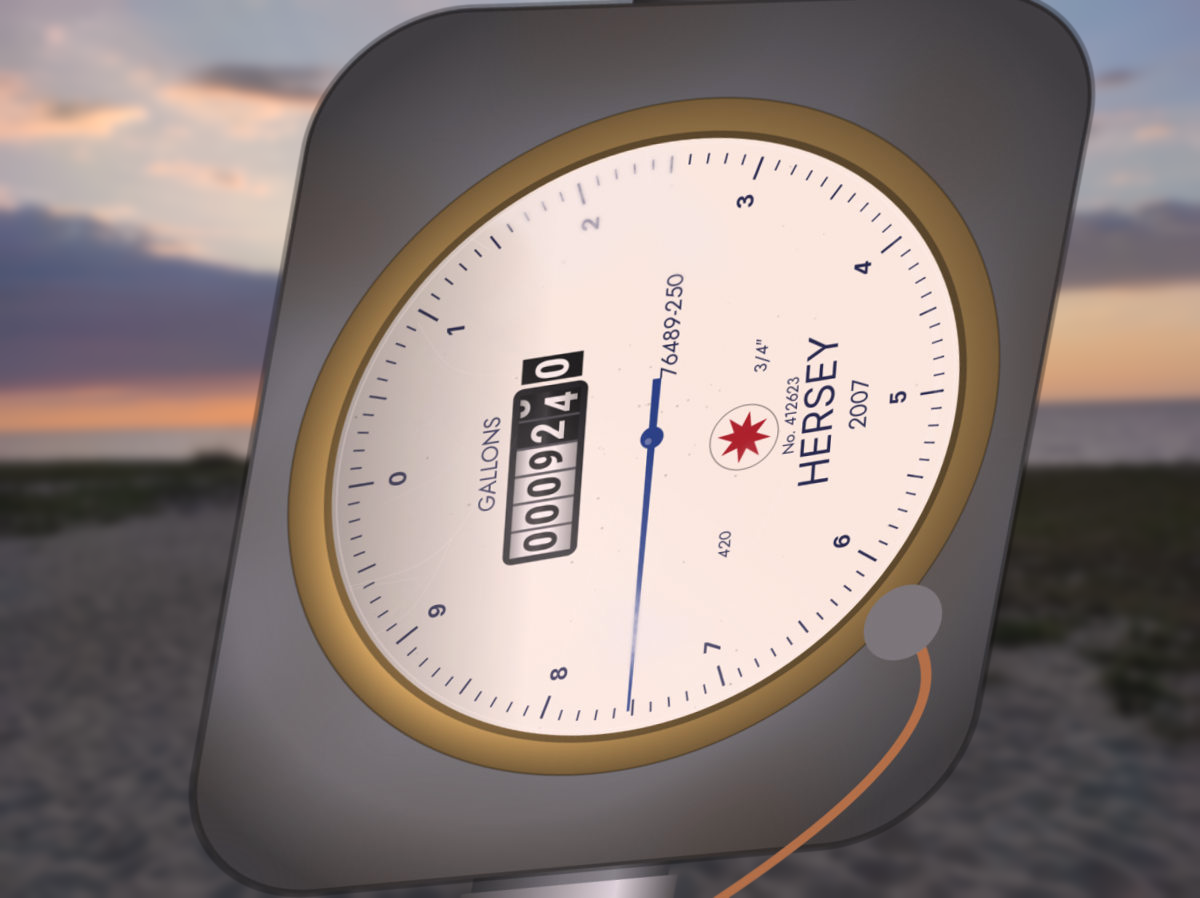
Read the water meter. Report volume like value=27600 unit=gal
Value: value=9237.5 unit=gal
